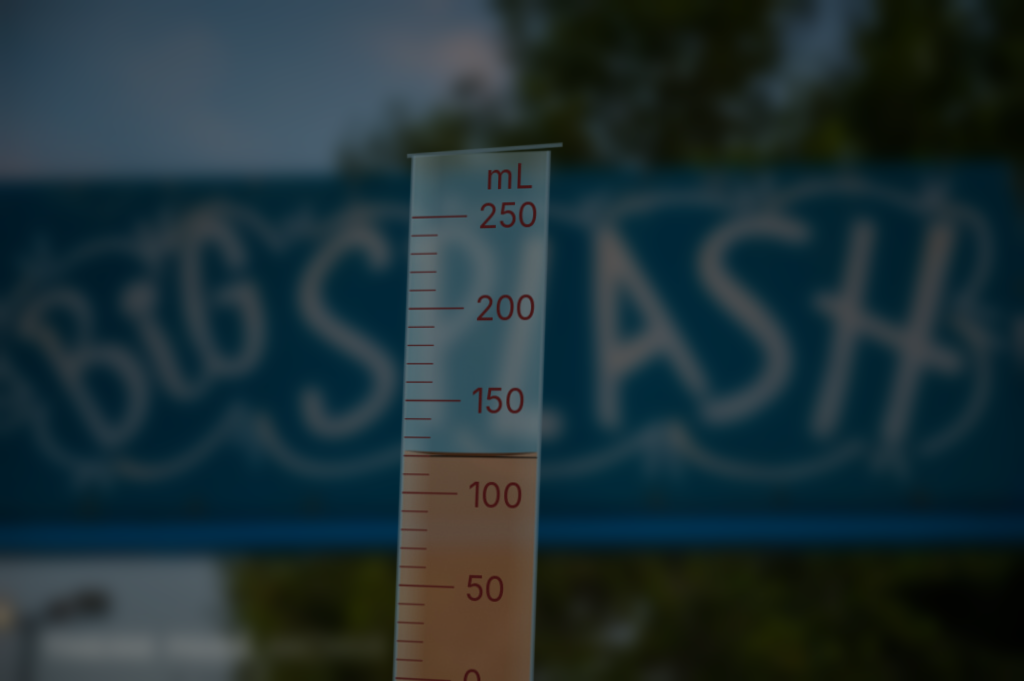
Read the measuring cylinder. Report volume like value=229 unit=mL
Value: value=120 unit=mL
